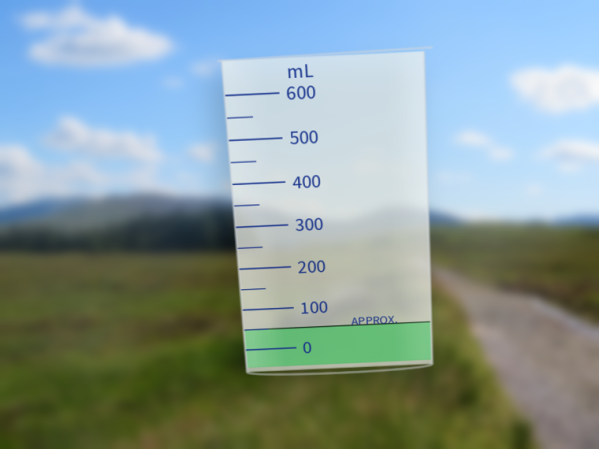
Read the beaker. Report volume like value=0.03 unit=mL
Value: value=50 unit=mL
